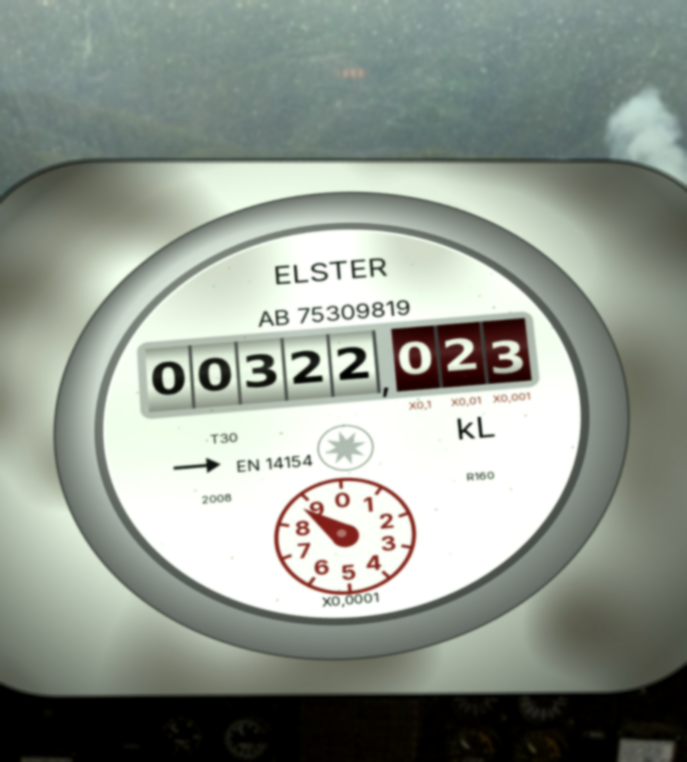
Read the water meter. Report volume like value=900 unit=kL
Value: value=322.0228 unit=kL
